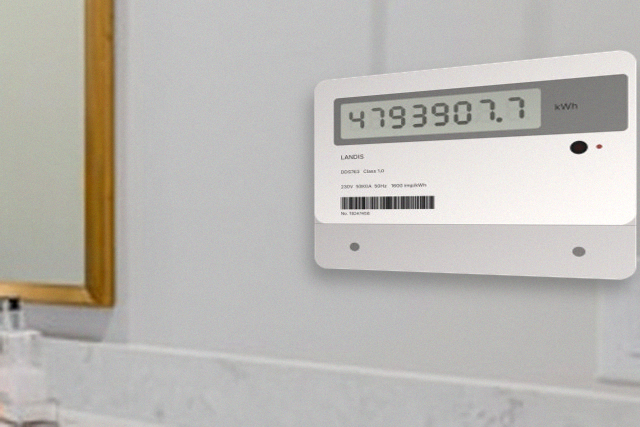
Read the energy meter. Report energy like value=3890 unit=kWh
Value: value=4793907.7 unit=kWh
